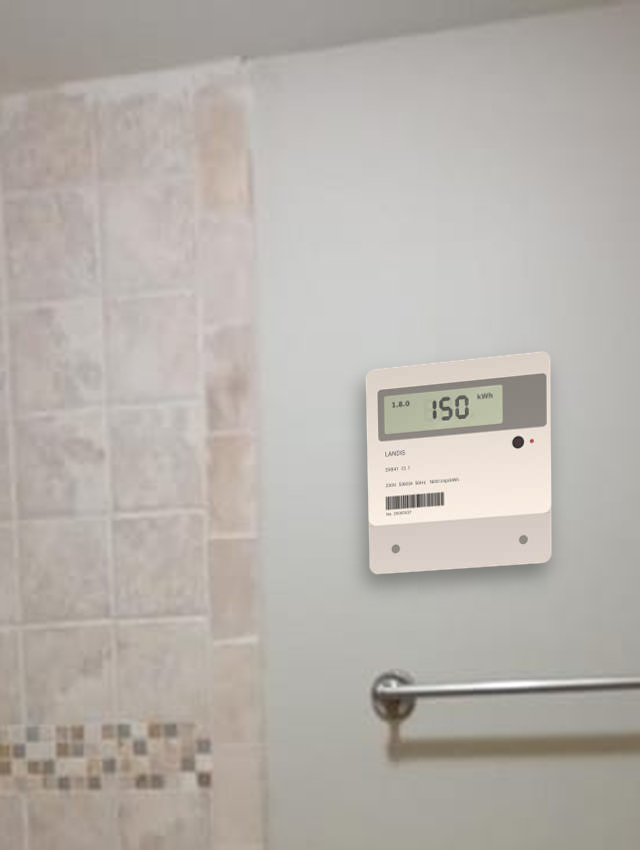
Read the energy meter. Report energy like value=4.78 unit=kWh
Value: value=150 unit=kWh
